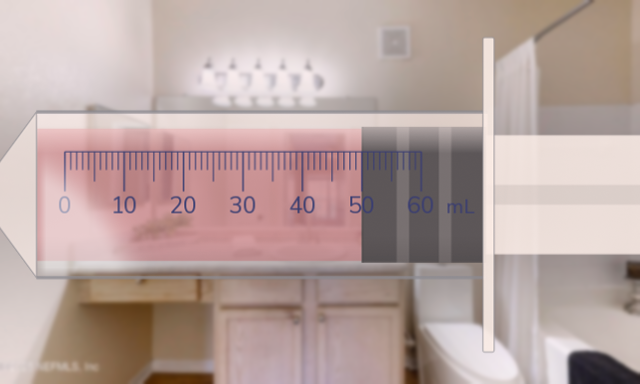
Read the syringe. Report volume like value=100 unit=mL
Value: value=50 unit=mL
